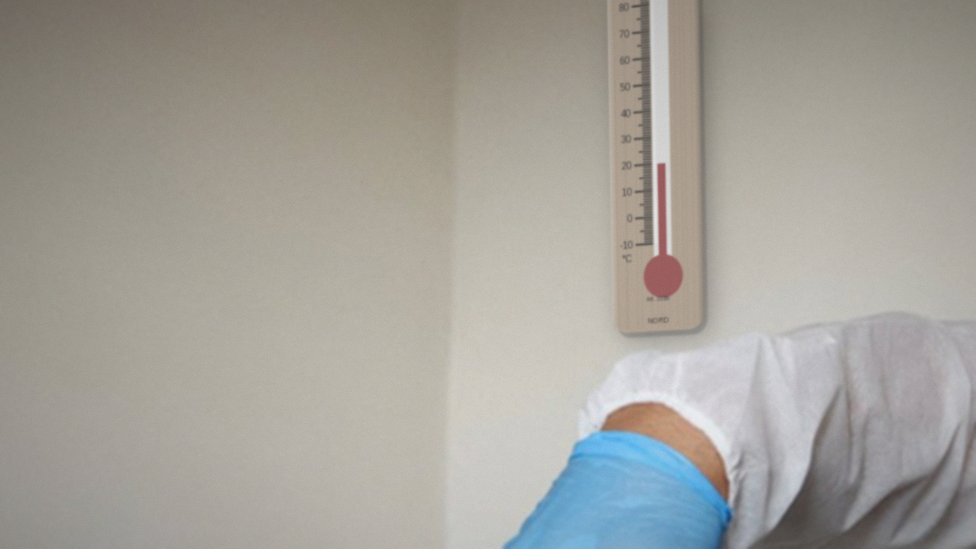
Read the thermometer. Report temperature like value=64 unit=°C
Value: value=20 unit=°C
